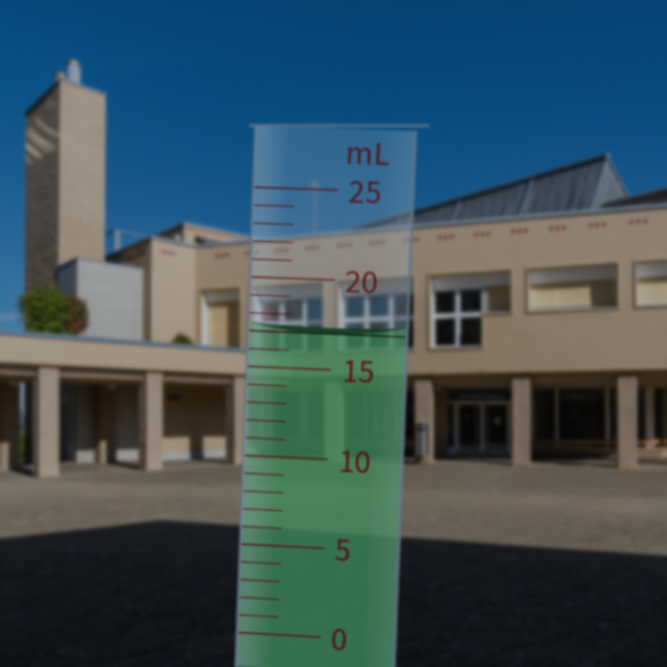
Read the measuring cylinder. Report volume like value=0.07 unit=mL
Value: value=17 unit=mL
